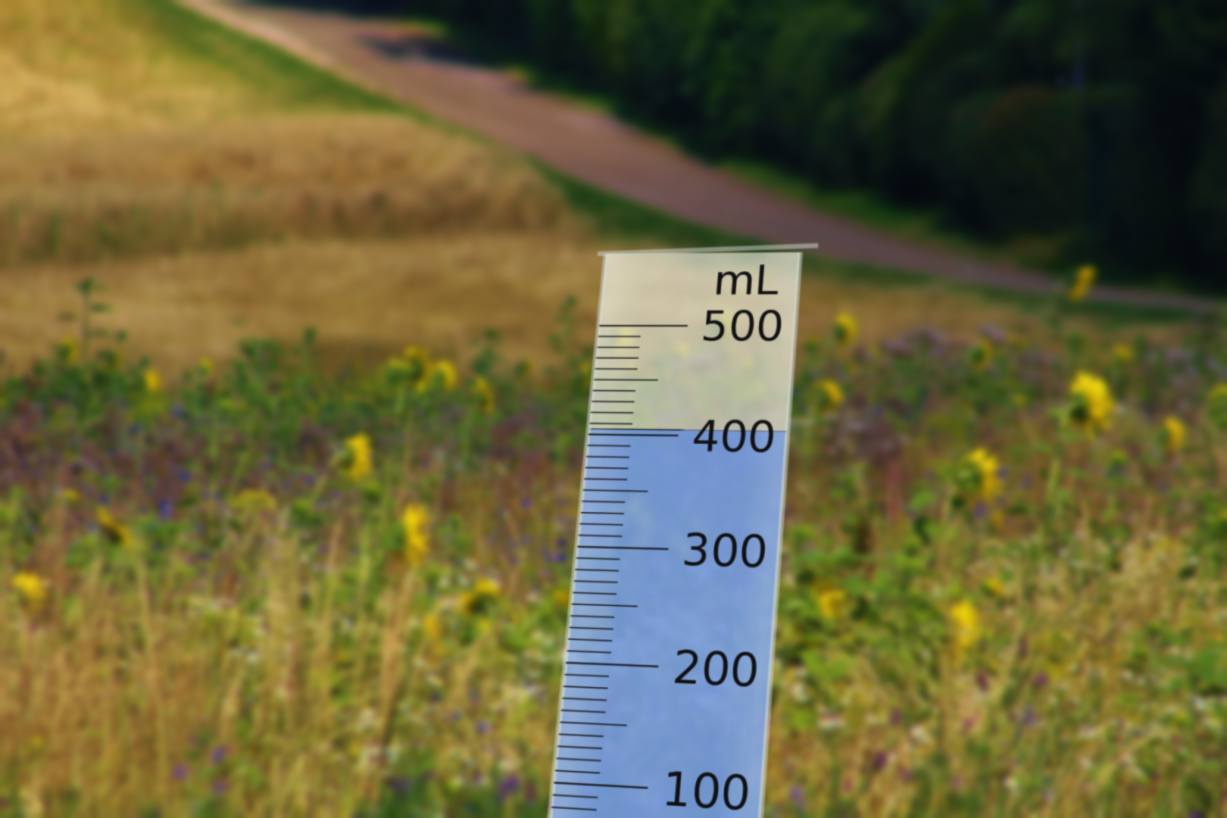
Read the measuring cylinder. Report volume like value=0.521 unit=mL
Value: value=405 unit=mL
